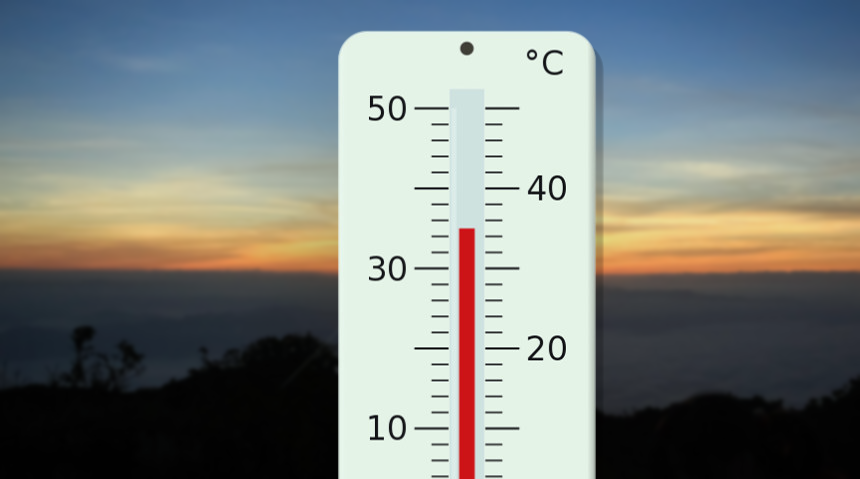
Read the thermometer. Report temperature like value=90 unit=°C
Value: value=35 unit=°C
